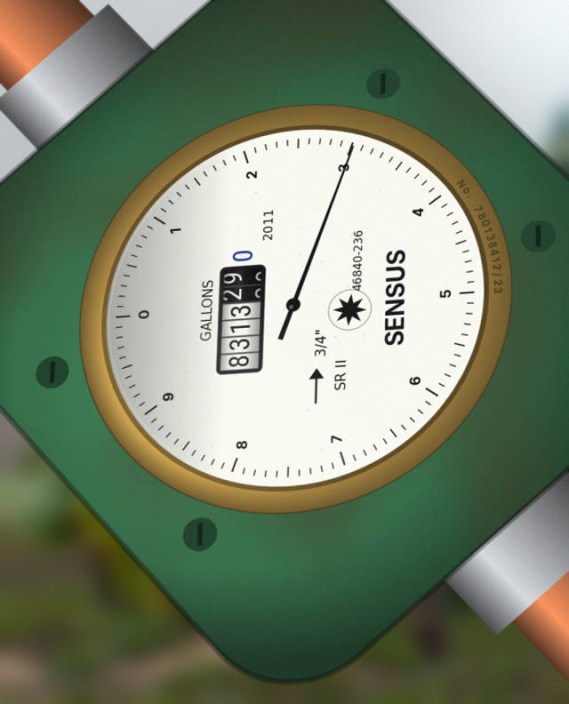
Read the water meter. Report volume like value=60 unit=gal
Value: value=8313293.0 unit=gal
